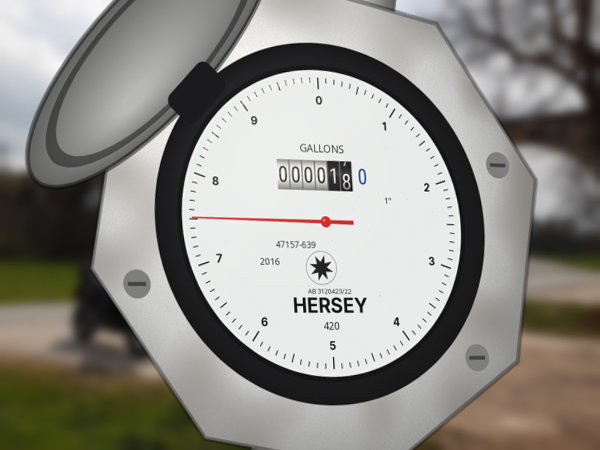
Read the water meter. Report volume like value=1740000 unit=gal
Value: value=177.5 unit=gal
